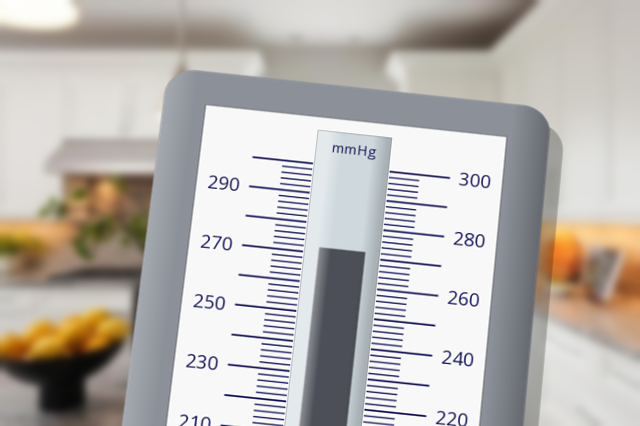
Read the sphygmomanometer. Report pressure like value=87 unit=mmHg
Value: value=272 unit=mmHg
